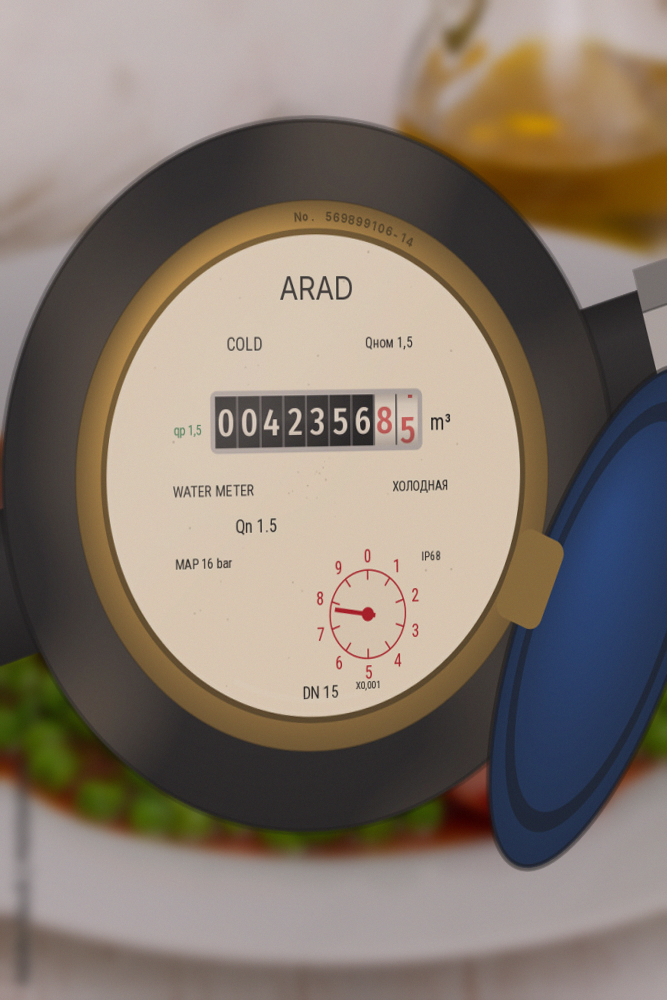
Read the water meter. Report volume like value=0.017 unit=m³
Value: value=42356.847 unit=m³
